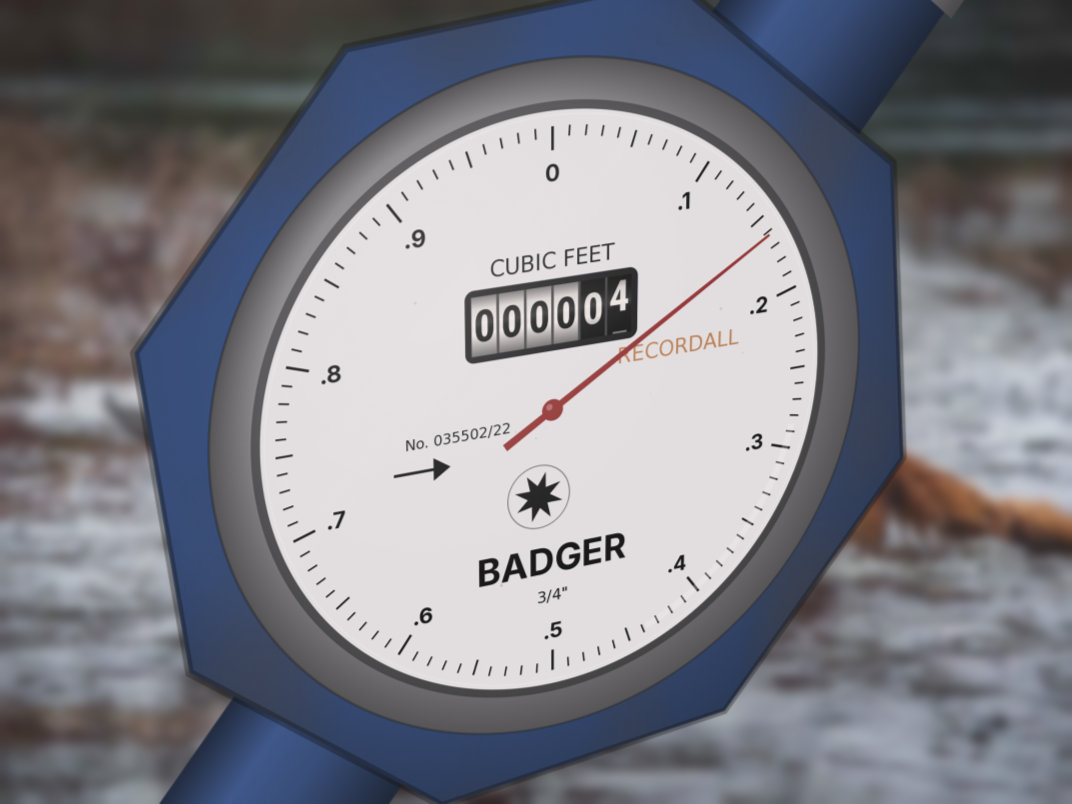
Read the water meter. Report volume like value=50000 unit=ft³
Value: value=4.16 unit=ft³
